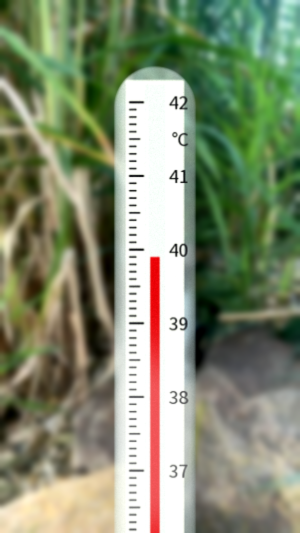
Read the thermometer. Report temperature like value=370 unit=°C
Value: value=39.9 unit=°C
